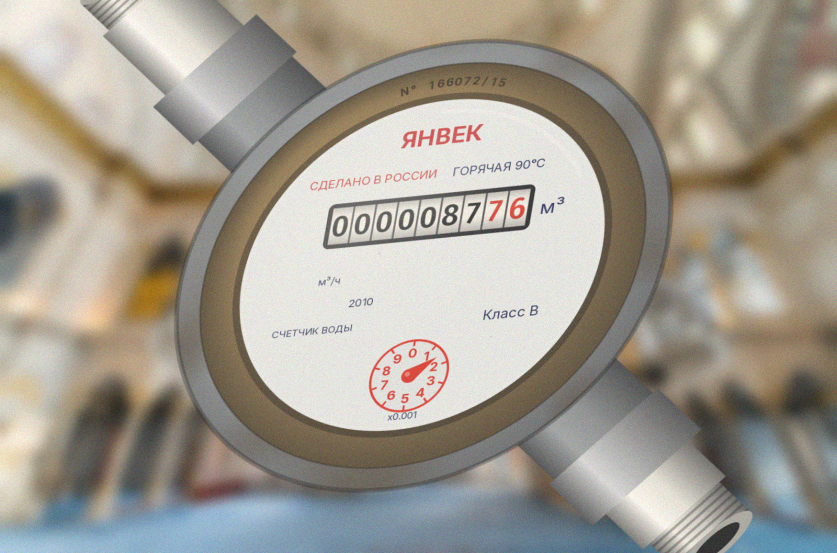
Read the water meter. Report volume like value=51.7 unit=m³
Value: value=87.761 unit=m³
